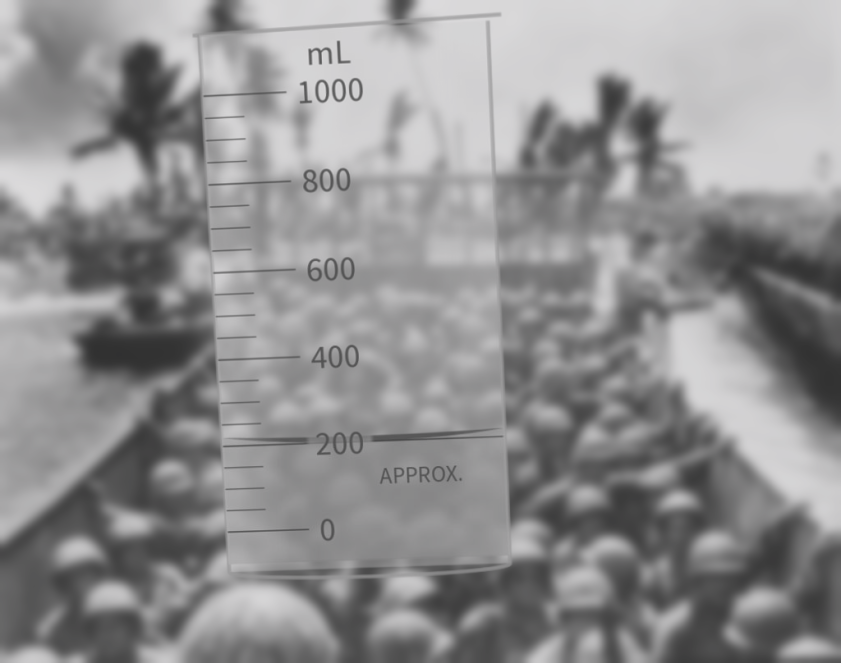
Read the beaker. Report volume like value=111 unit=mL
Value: value=200 unit=mL
